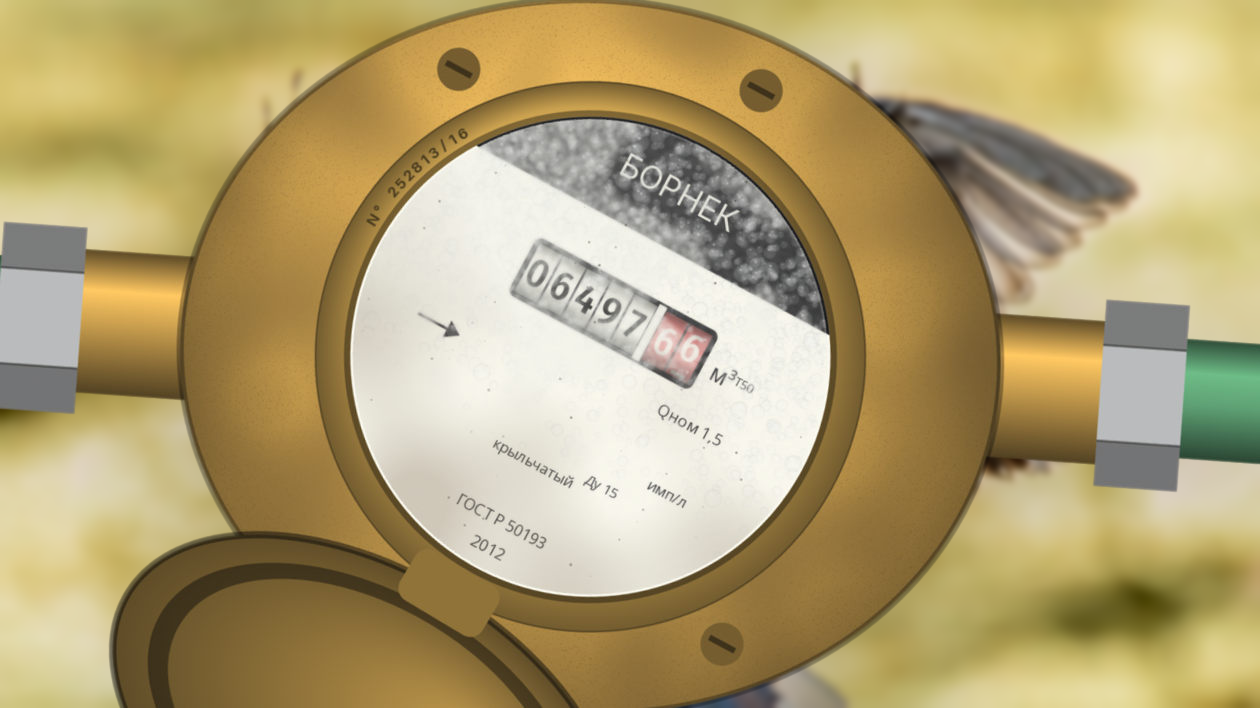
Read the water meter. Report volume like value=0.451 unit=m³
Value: value=6497.66 unit=m³
